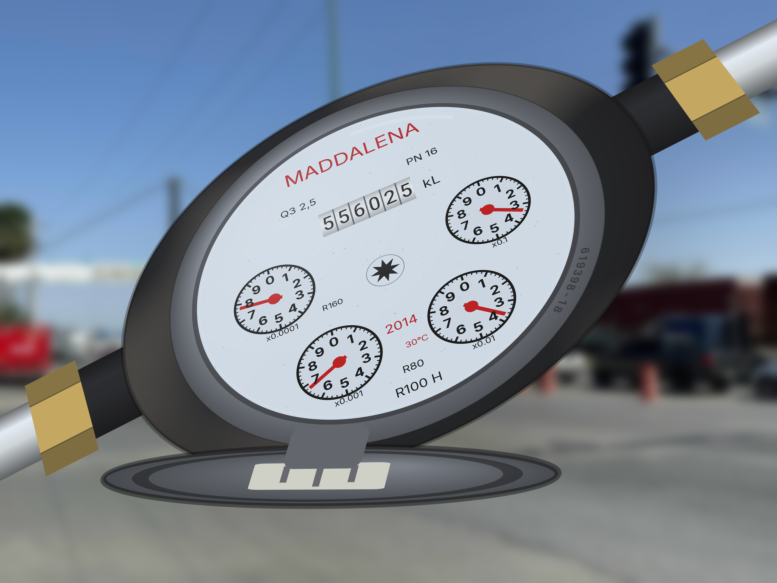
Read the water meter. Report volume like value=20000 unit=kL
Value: value=556025.3367 unit=kL
